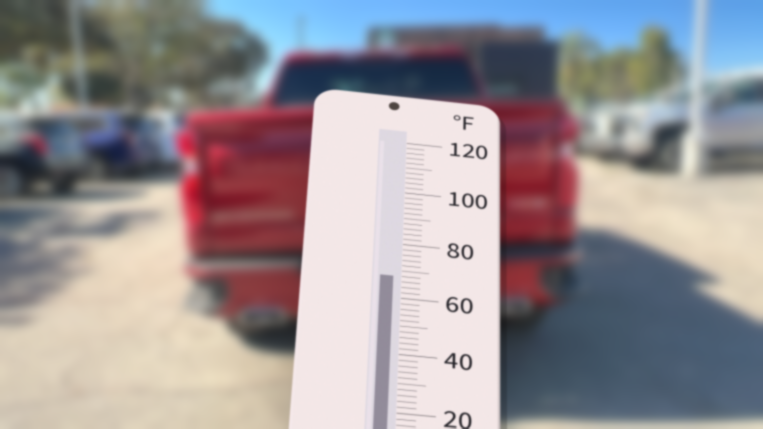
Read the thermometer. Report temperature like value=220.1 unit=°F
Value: value=68 unit=°F
